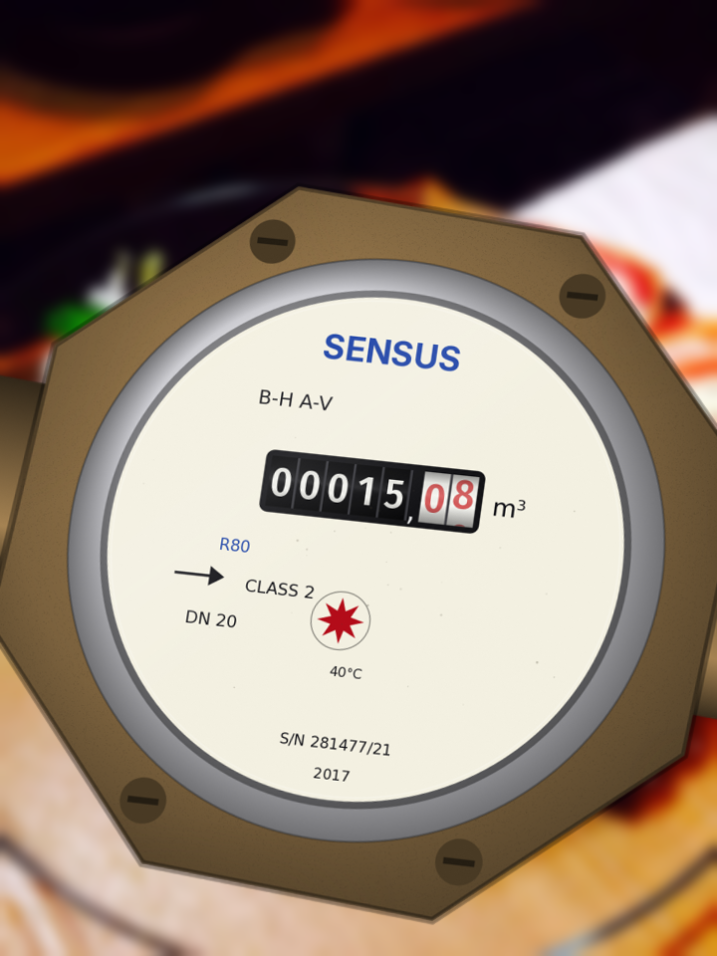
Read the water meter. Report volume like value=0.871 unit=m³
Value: value=15.08 unit=m³
